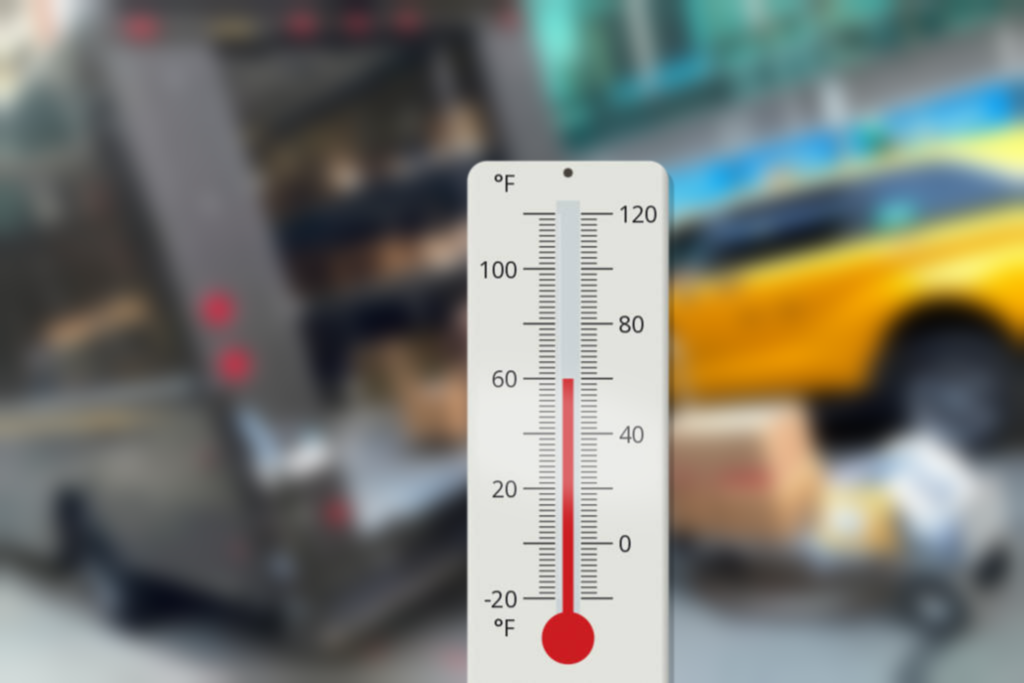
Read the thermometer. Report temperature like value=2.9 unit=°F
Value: value=60 unit=°F
